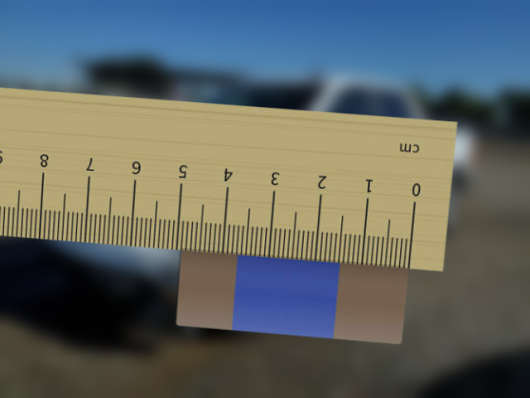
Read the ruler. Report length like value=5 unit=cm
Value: value=4.9 unit=cm
